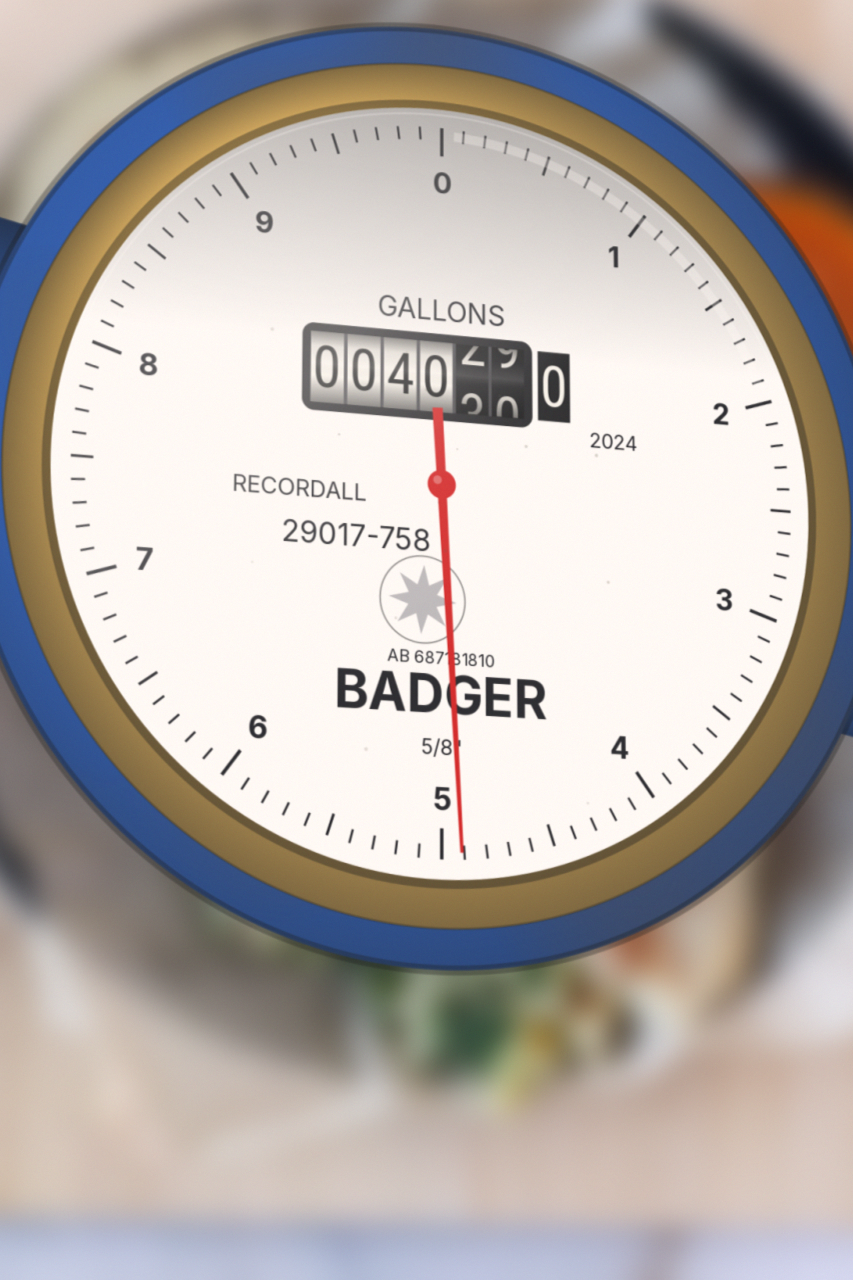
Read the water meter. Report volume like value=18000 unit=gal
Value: value=40294.9 unit=gal
